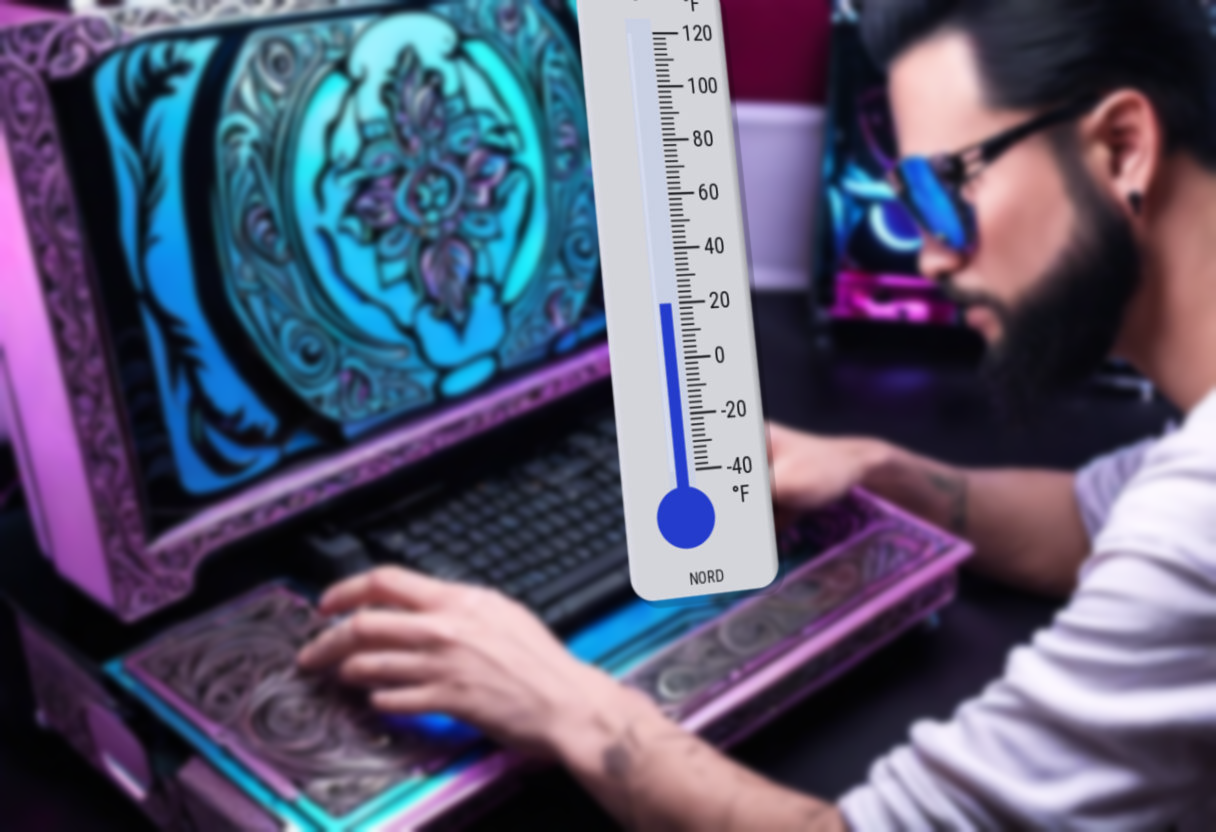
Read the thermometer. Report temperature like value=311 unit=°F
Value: value=20 unit=°F
